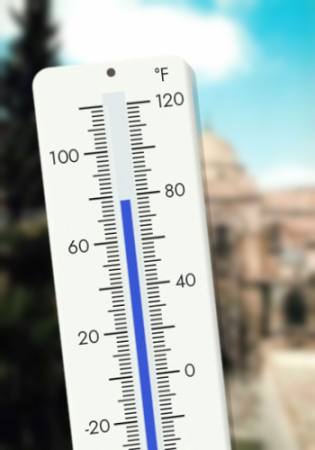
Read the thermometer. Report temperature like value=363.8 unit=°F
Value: value=78 unit=°F
